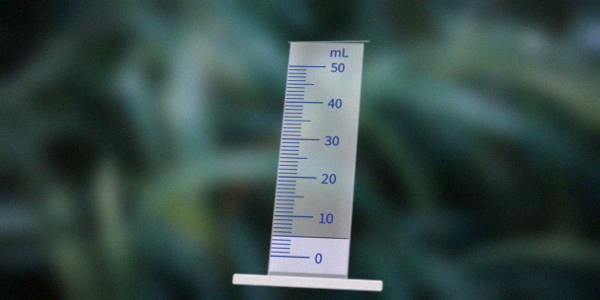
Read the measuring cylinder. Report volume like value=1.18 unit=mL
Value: value=5 unit=mL
